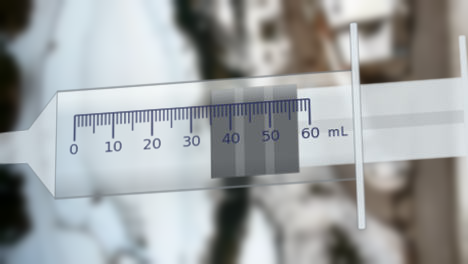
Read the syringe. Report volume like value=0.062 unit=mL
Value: value=35 unit=mL
